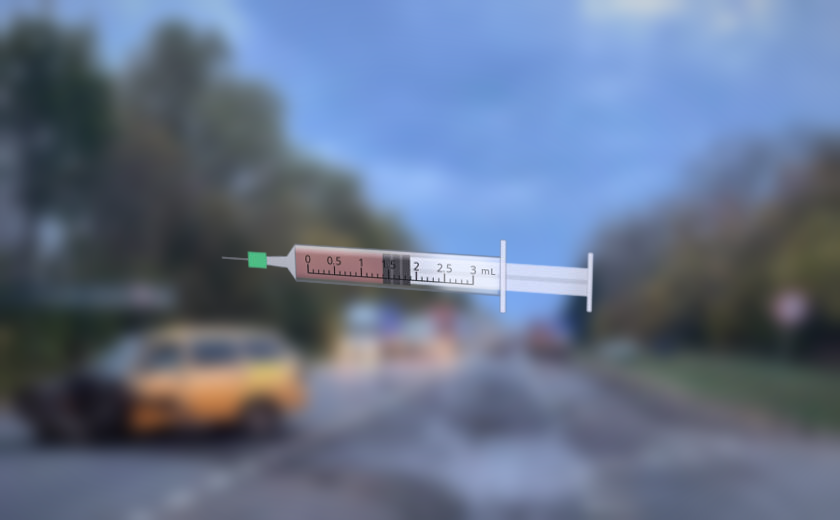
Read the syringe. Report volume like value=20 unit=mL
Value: value=1.4 unit=mL
